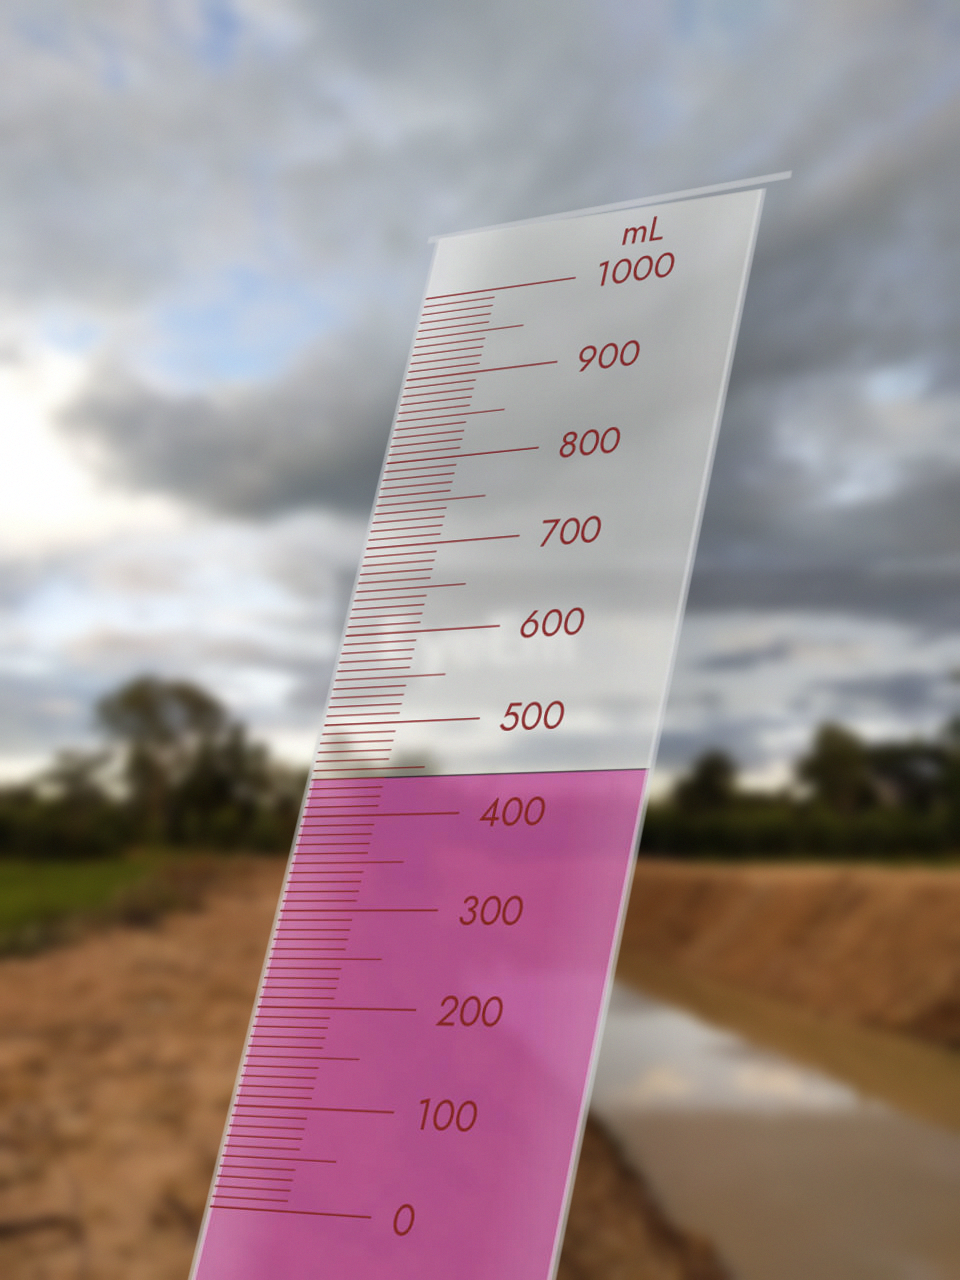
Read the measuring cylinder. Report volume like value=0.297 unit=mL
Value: value=440 unit=mL
